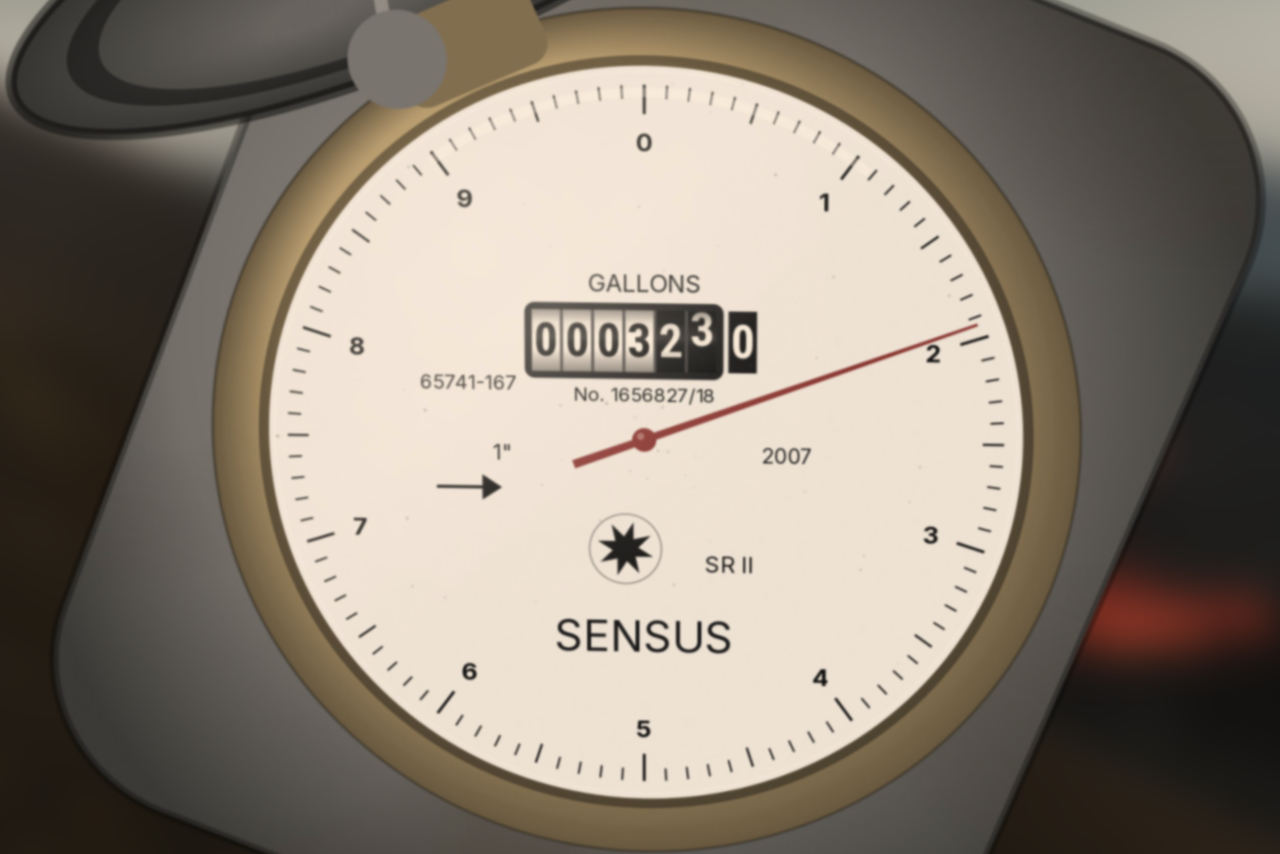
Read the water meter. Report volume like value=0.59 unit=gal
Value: value=3231.9 unit=gal
